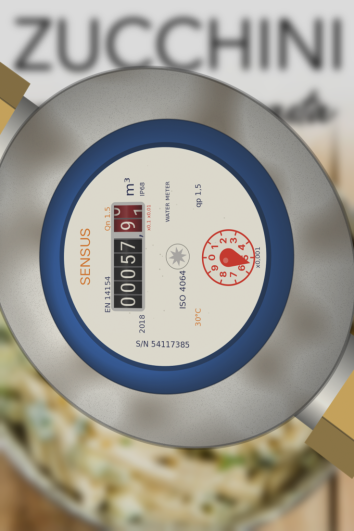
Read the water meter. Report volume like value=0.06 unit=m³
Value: value=57.905 unit=m³
